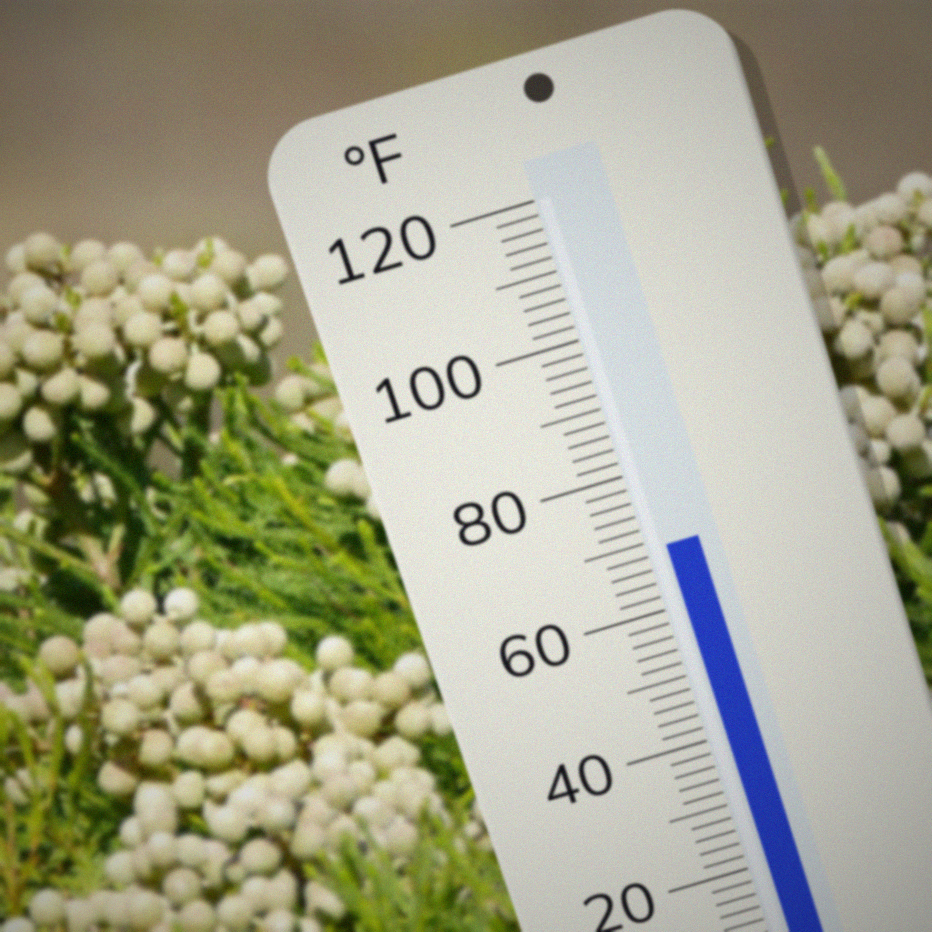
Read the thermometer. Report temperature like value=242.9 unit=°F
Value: value=69 unit=°F
